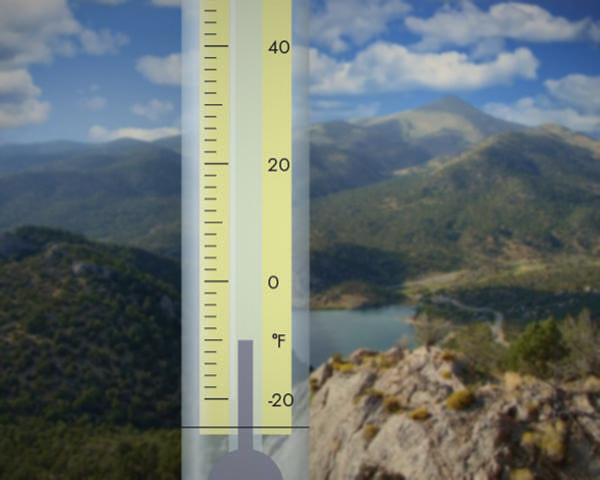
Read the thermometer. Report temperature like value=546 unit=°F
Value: value=-10 unit=°F
